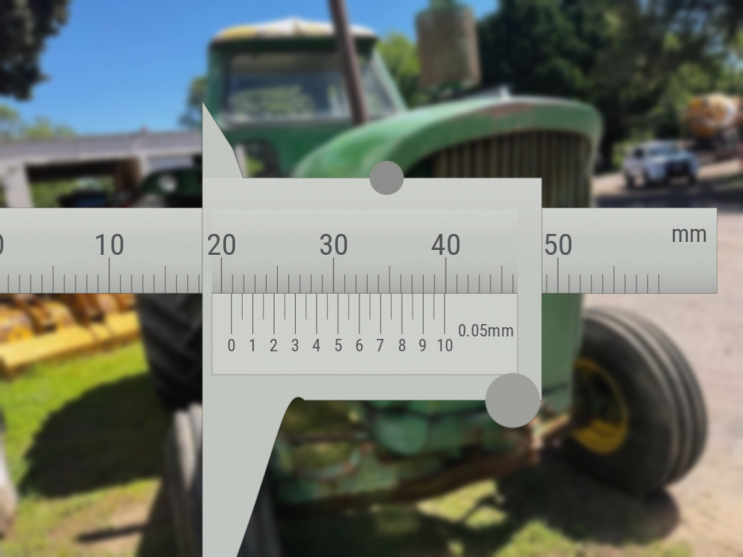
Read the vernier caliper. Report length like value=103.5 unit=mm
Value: value=20.9 unit=mm
